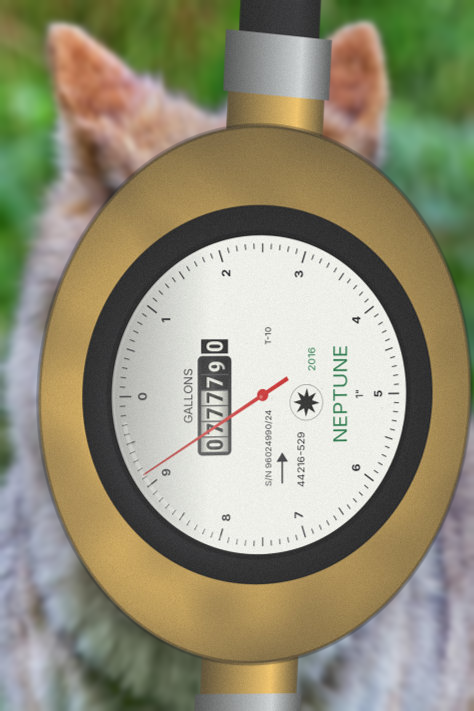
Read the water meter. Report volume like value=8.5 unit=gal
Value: value=777789.1 unit=gal
